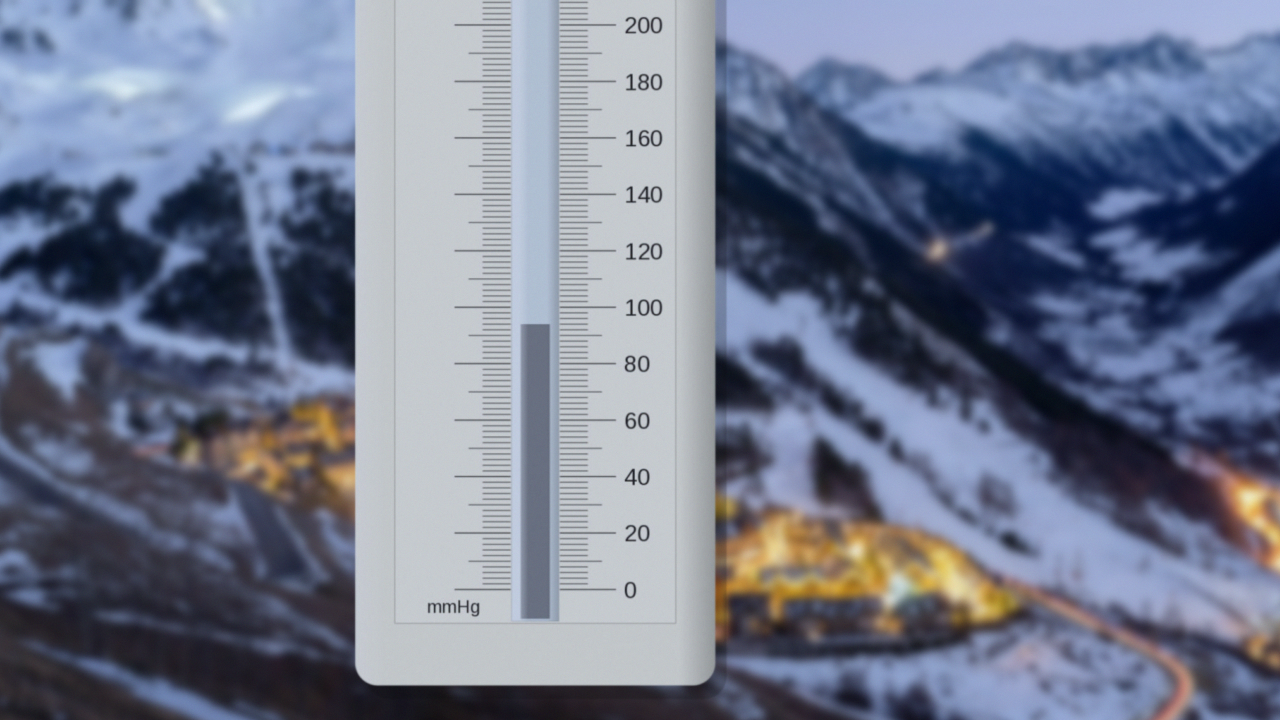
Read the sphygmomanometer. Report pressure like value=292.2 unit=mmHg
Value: value=94 unit=mmHg
